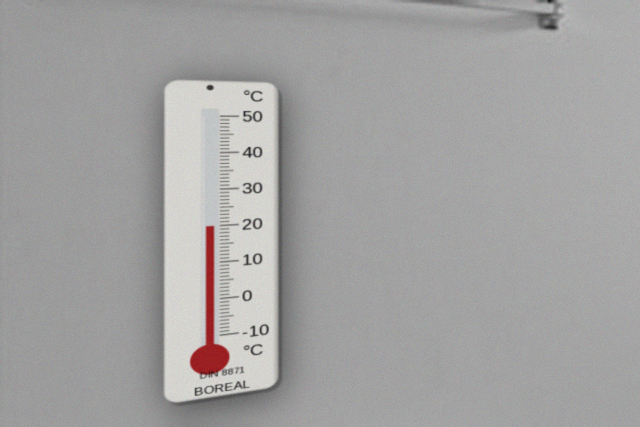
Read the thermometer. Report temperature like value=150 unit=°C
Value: value=20 unit=°C
